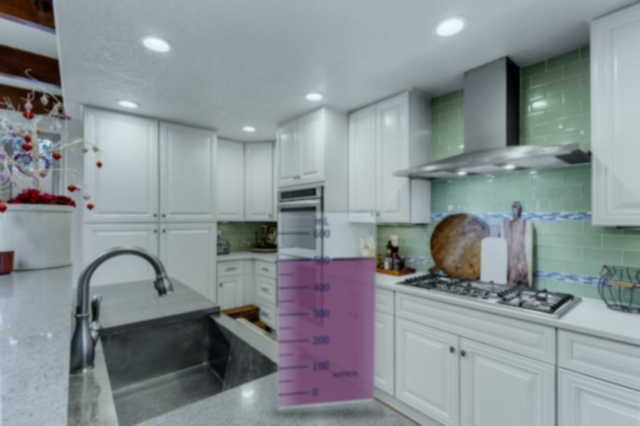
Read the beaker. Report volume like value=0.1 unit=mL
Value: value=500 unit=mL
